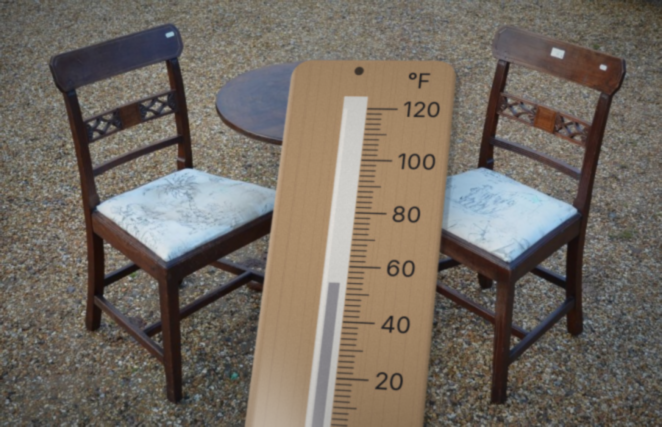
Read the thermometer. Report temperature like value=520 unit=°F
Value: value=54 unit=°F
